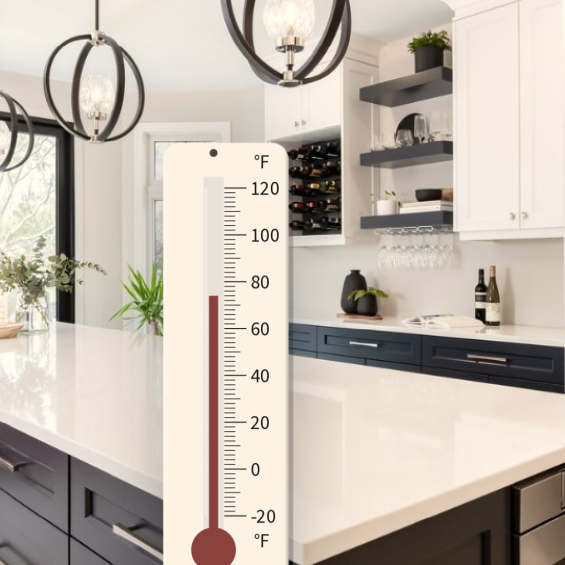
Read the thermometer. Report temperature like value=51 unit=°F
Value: value=74 unit=°F
